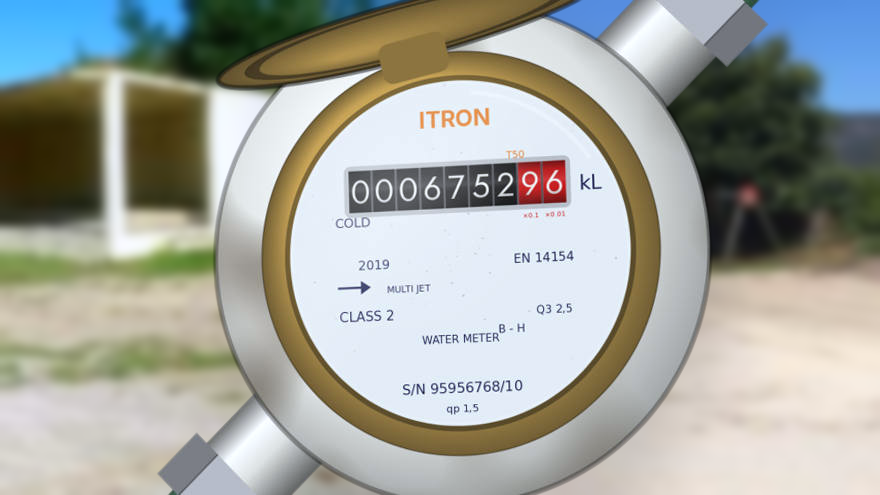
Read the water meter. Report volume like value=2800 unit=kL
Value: value=6752.96 unit=kL
